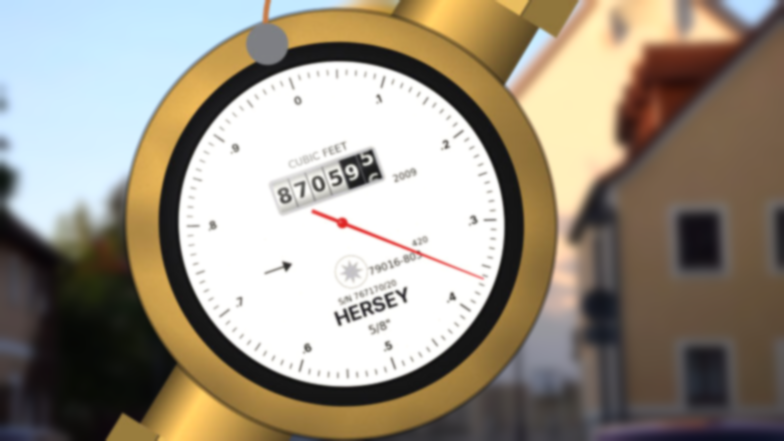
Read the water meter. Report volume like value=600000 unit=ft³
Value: value=870595.36 unit=ft³
